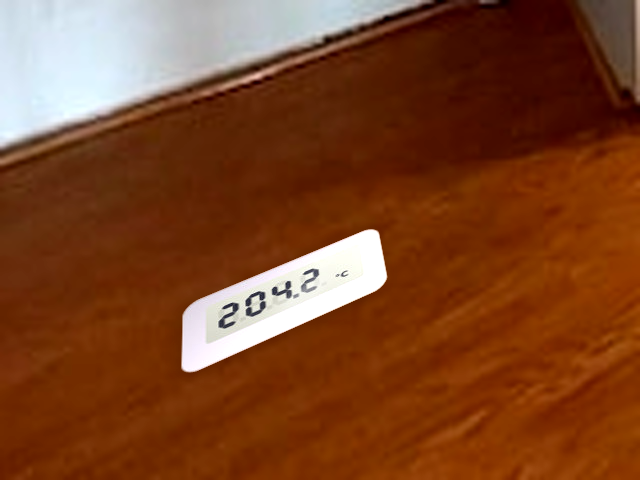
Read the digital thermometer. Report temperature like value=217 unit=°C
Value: value=204.2 unit=°C
